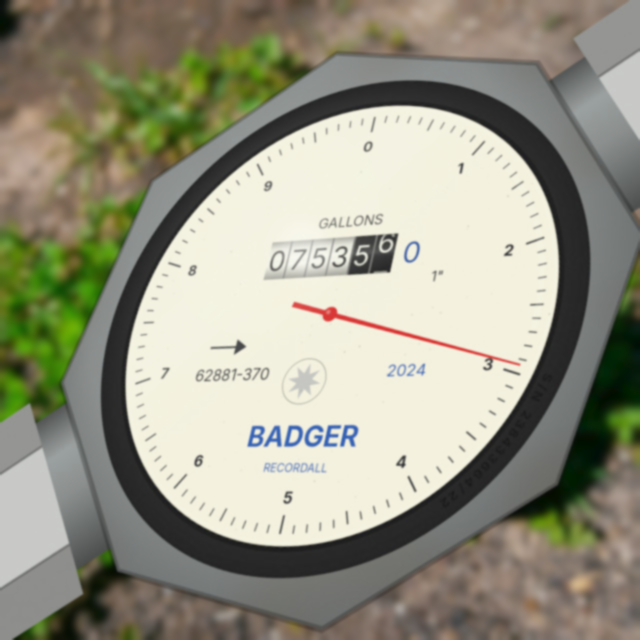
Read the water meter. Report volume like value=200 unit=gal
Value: value=753562.9 unit=gal
